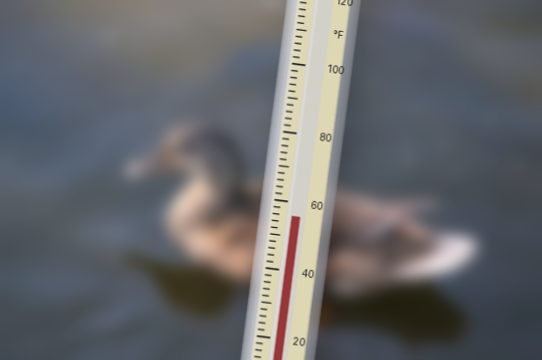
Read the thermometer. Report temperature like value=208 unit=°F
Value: value=56 unit=°F
